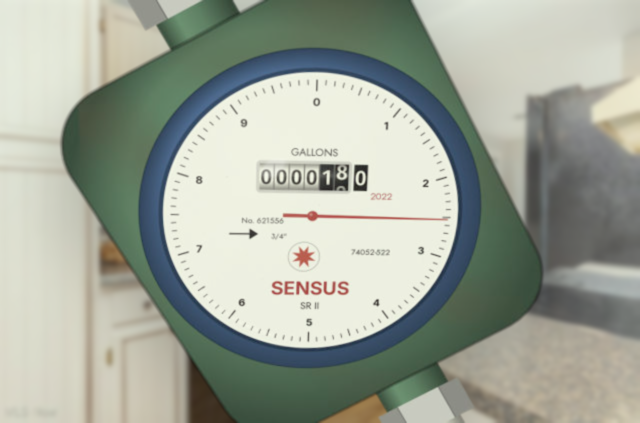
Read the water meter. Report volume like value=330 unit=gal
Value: value=182.5 unit=gal
